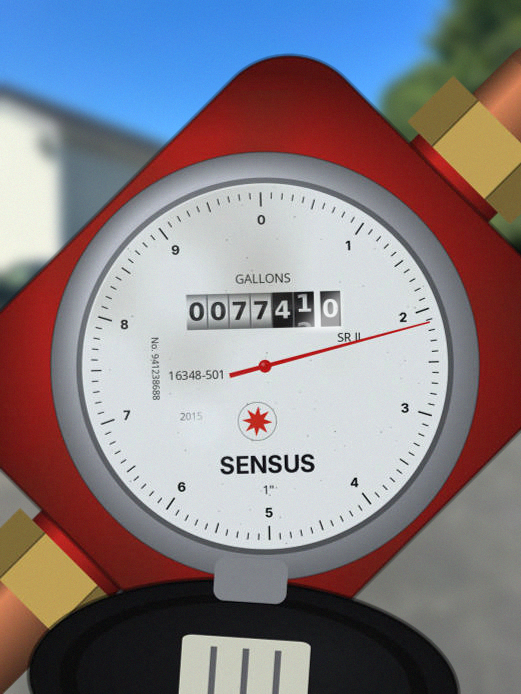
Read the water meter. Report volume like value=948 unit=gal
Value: value=77412.1 unit=gal
